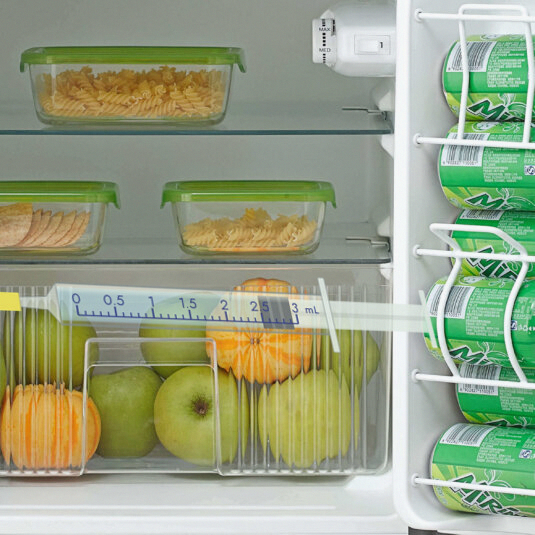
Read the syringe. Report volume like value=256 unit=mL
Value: value=2.5 unit=mL
